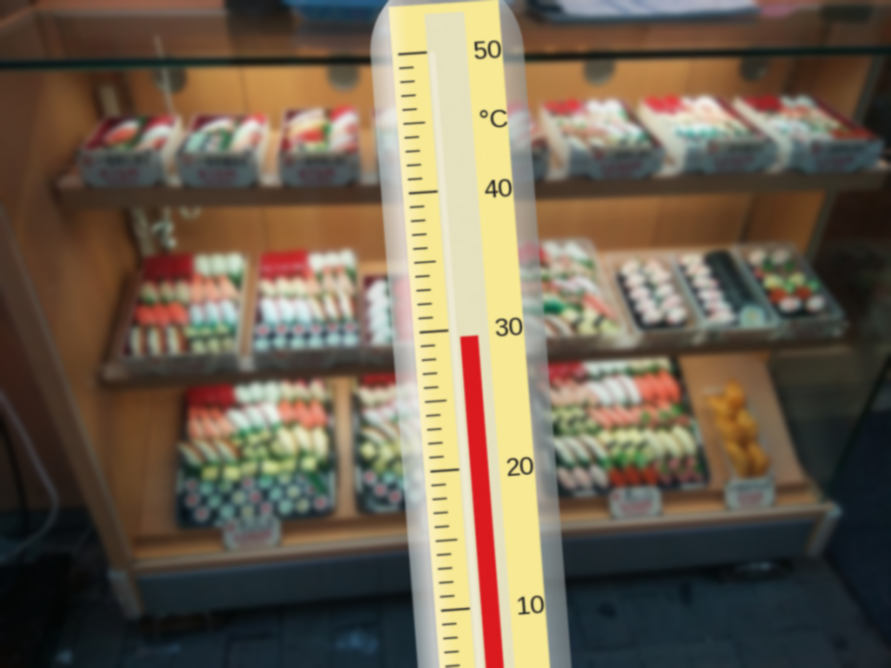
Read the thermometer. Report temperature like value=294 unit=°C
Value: value=29.5 unit=°C
